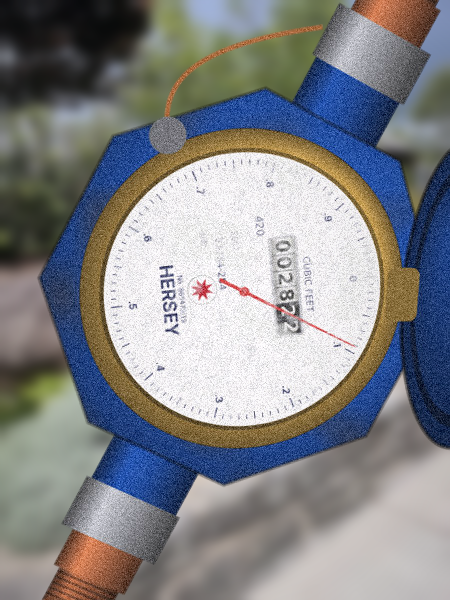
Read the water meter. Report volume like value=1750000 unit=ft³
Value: value=2822.09 unit=ft³
